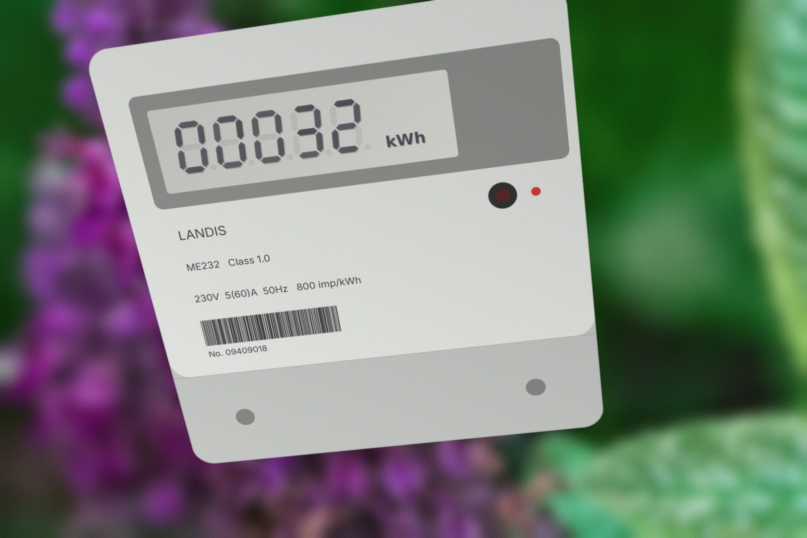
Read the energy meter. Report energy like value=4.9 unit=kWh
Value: value=32 unit=kWh
